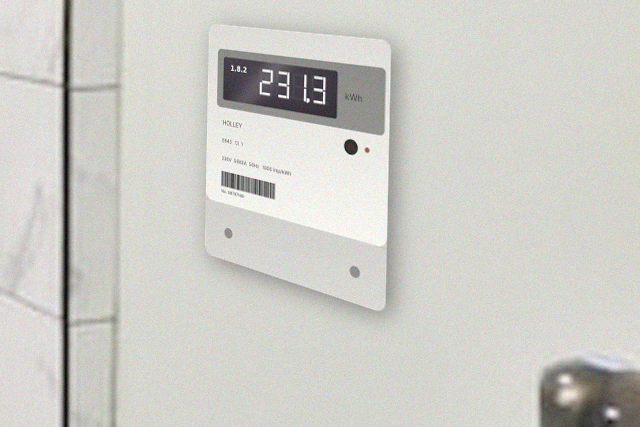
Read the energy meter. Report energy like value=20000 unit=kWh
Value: value=231.3 unit=kWh
